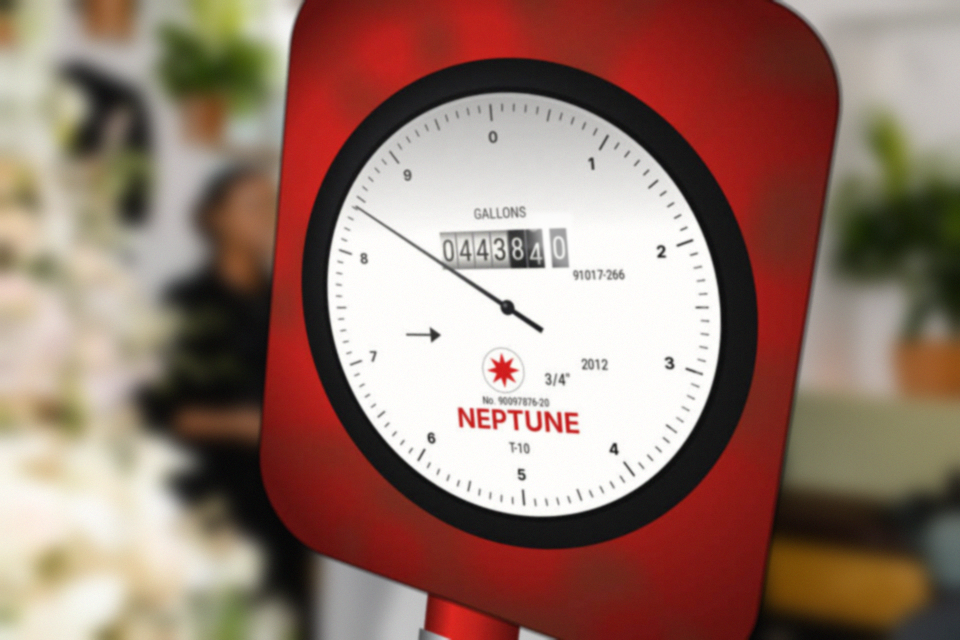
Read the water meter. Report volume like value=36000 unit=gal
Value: value=443838.4 unit=gal
